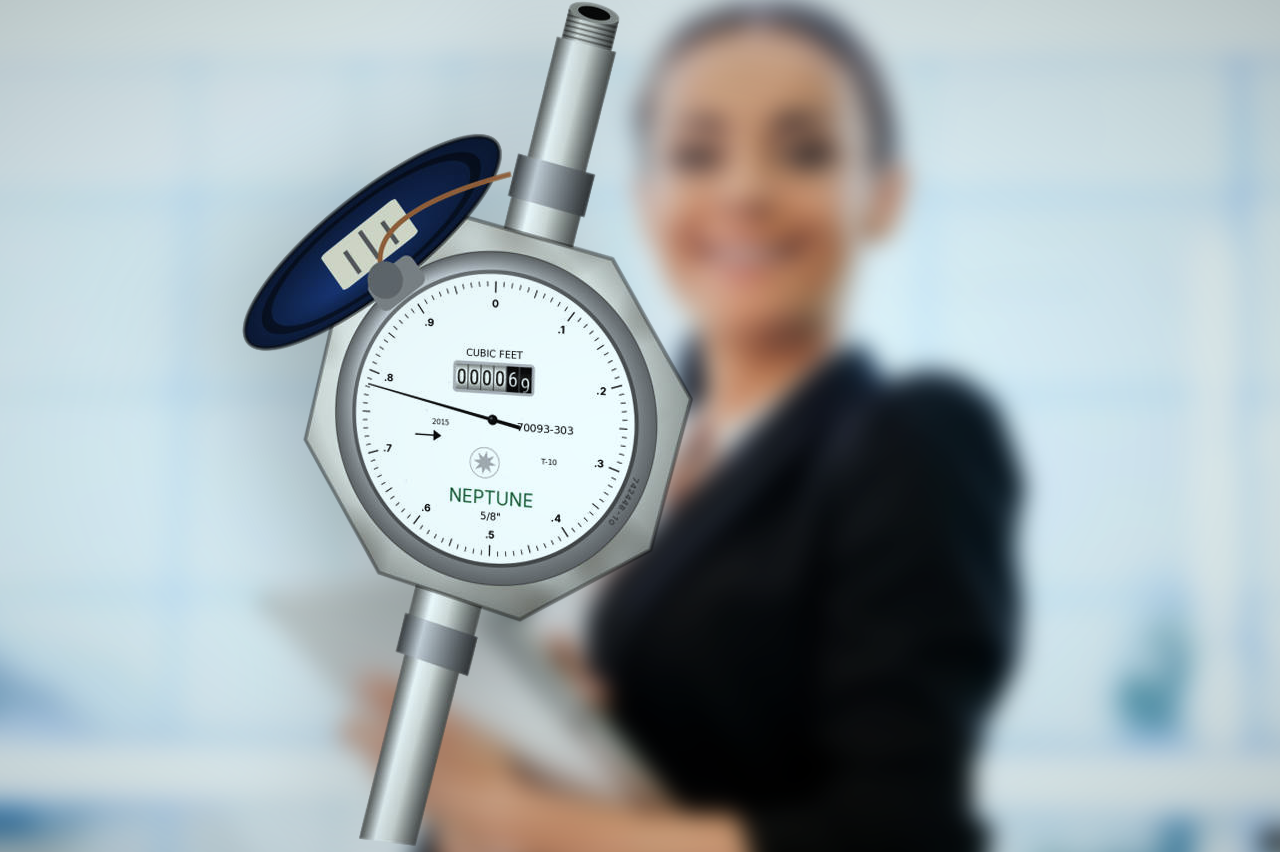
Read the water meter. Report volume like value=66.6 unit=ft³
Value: value=68.78 unit=ft³
